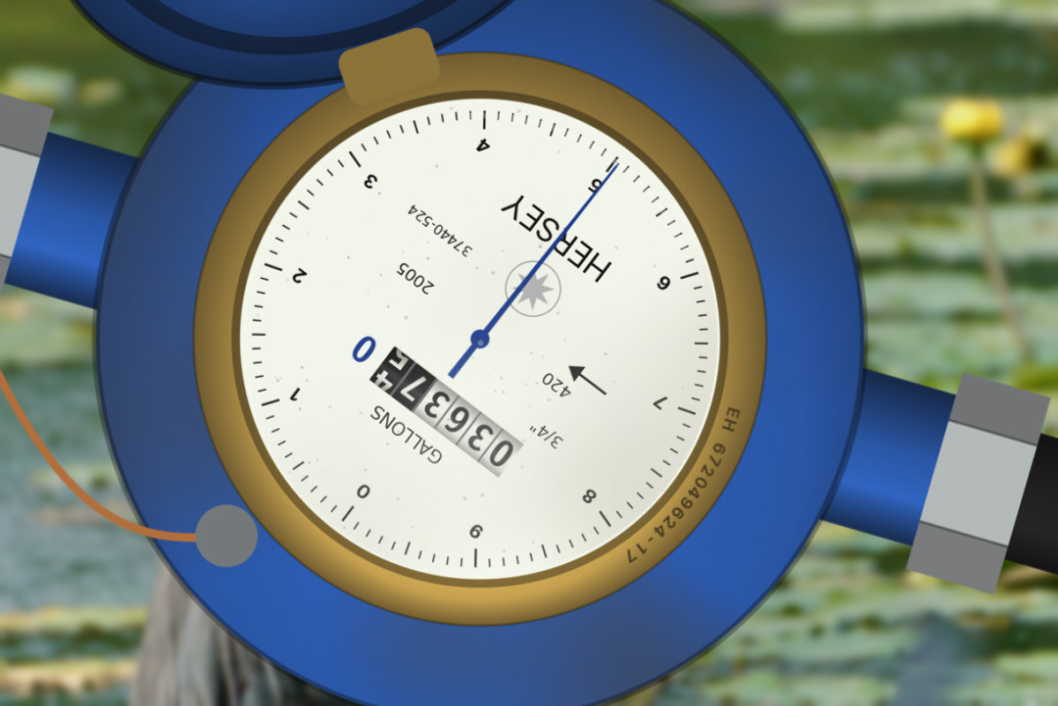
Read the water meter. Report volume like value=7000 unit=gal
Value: value=363745.0 unit=gal
